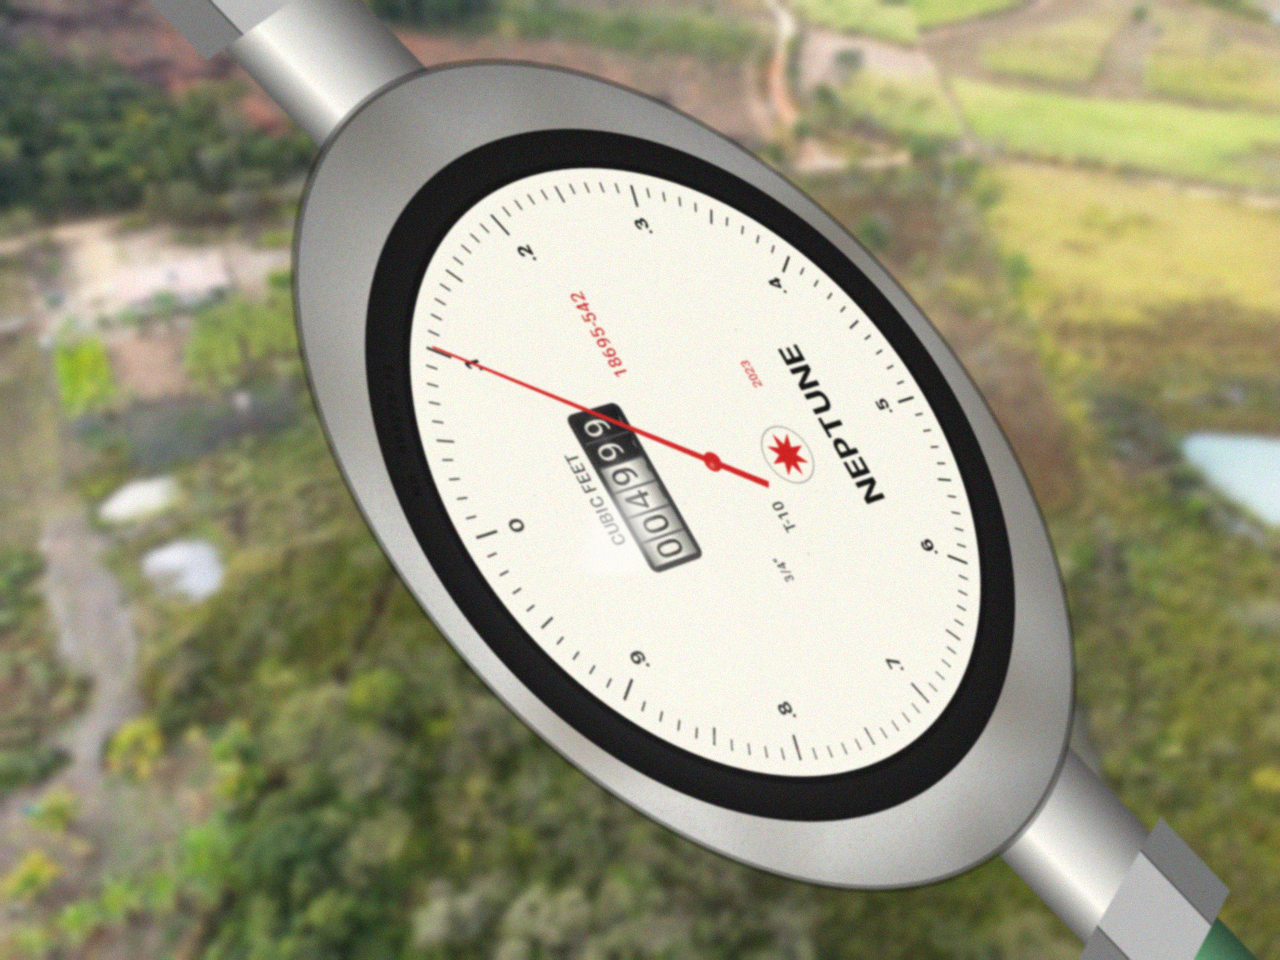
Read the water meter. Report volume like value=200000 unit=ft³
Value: value=4999.10 unit=ft³
